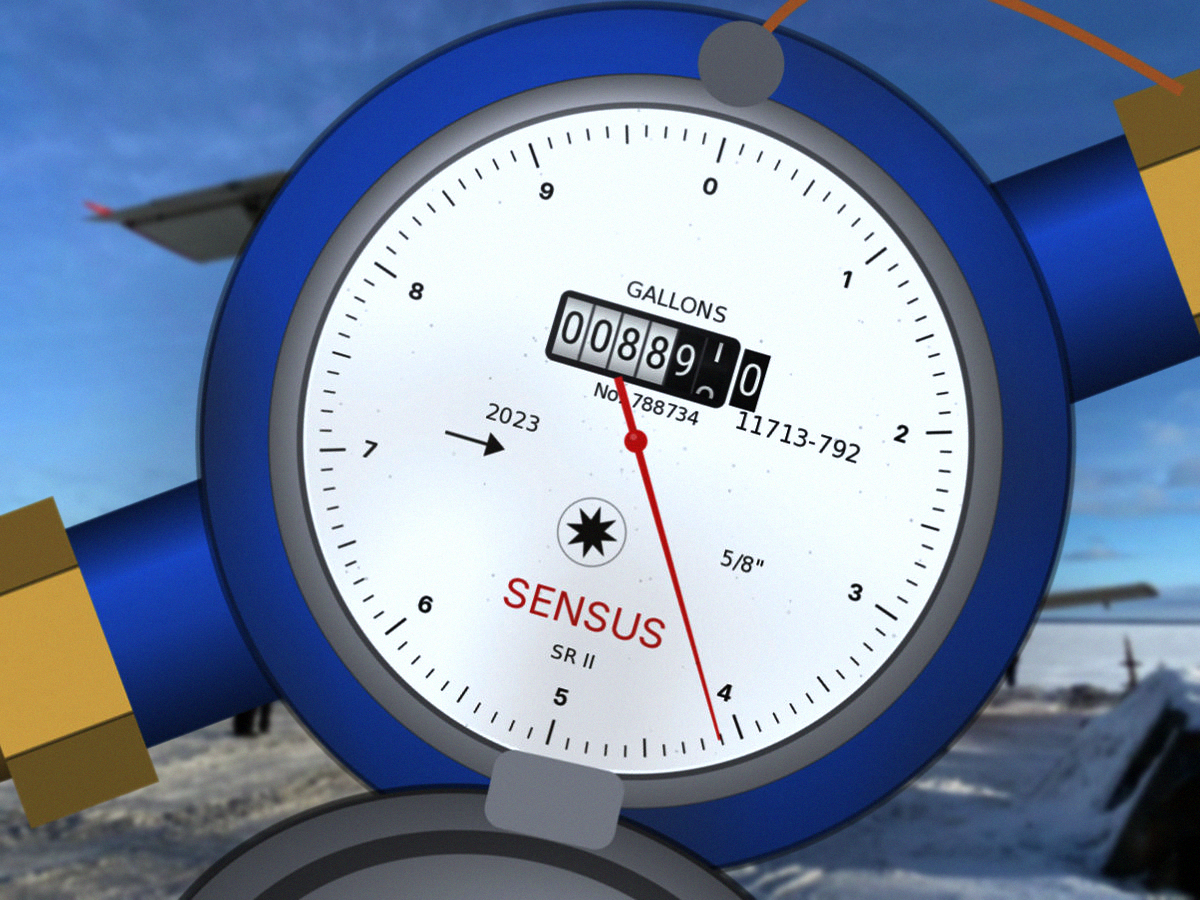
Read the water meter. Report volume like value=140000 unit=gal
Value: value=88914.1 unit=gal
